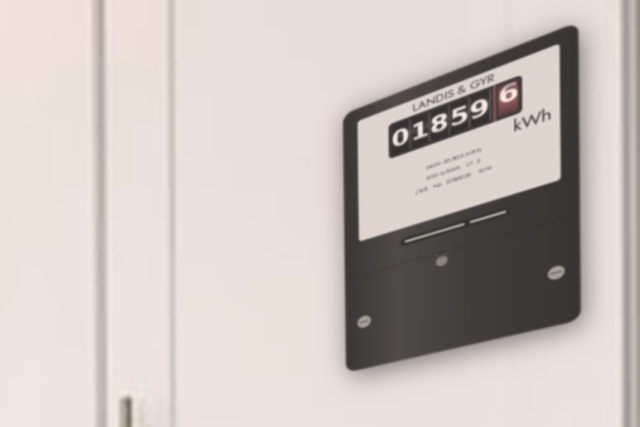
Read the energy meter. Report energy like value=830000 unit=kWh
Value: value=1859.6 unit=kWh
